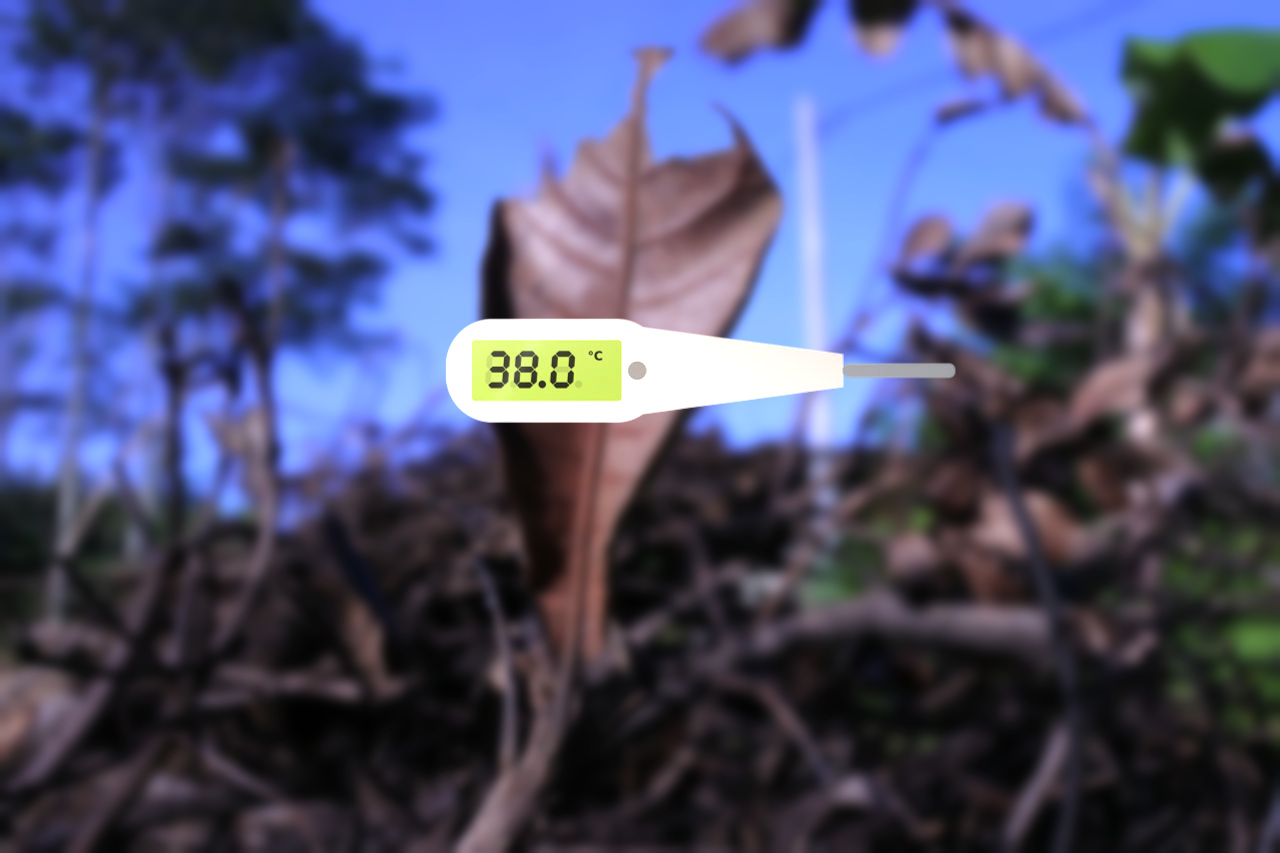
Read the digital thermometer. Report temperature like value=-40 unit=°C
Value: value=38.0 unit=°C
